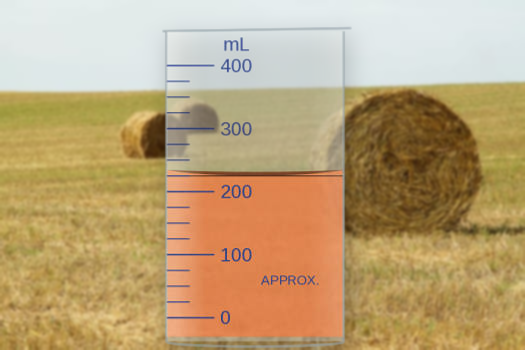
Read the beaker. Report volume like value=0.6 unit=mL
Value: value=225 unit=mL
